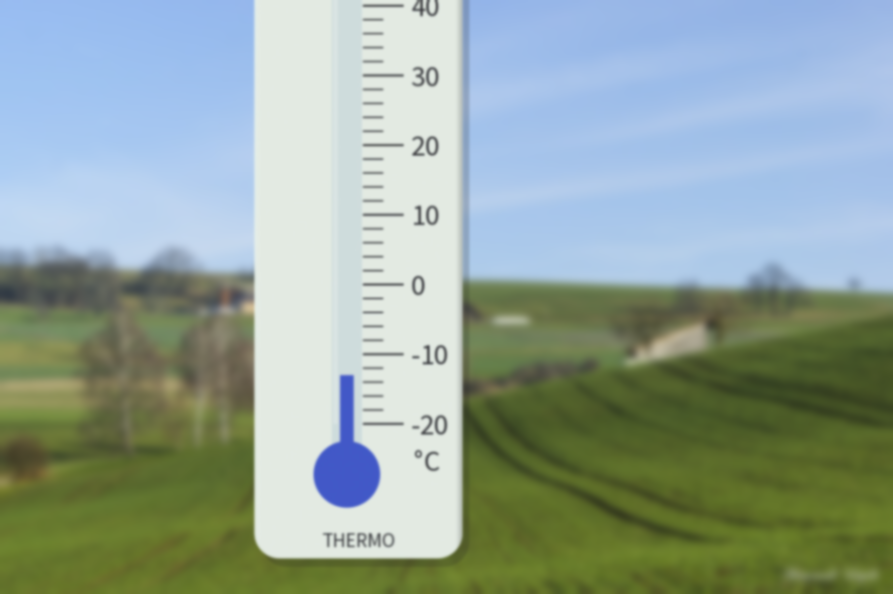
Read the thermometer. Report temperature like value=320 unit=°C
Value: value=-13 unit=°C
